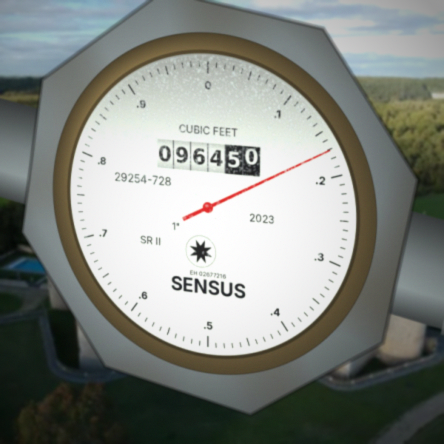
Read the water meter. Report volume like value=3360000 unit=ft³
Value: value=96450.17 unit=ft³
